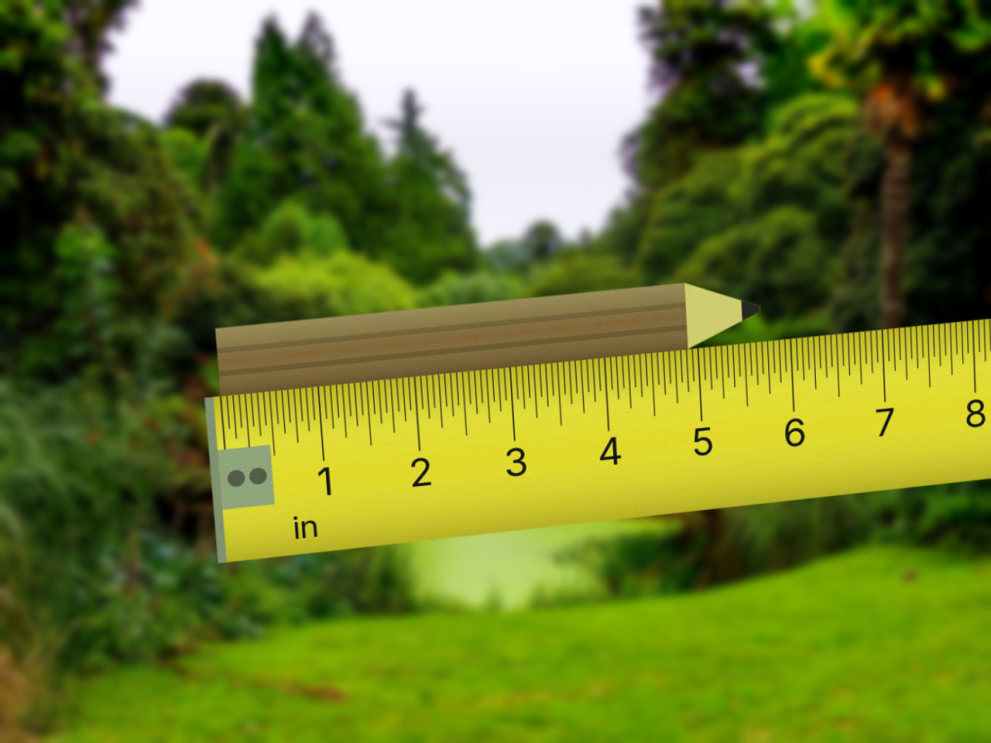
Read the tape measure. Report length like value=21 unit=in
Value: value=5.6875 unit=in
